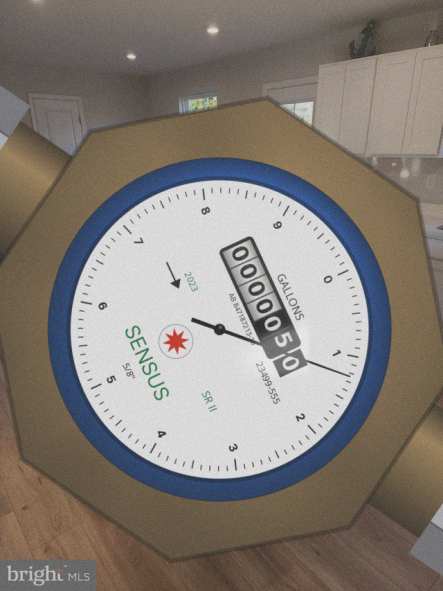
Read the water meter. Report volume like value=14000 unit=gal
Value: value=51.2 unit=gal
